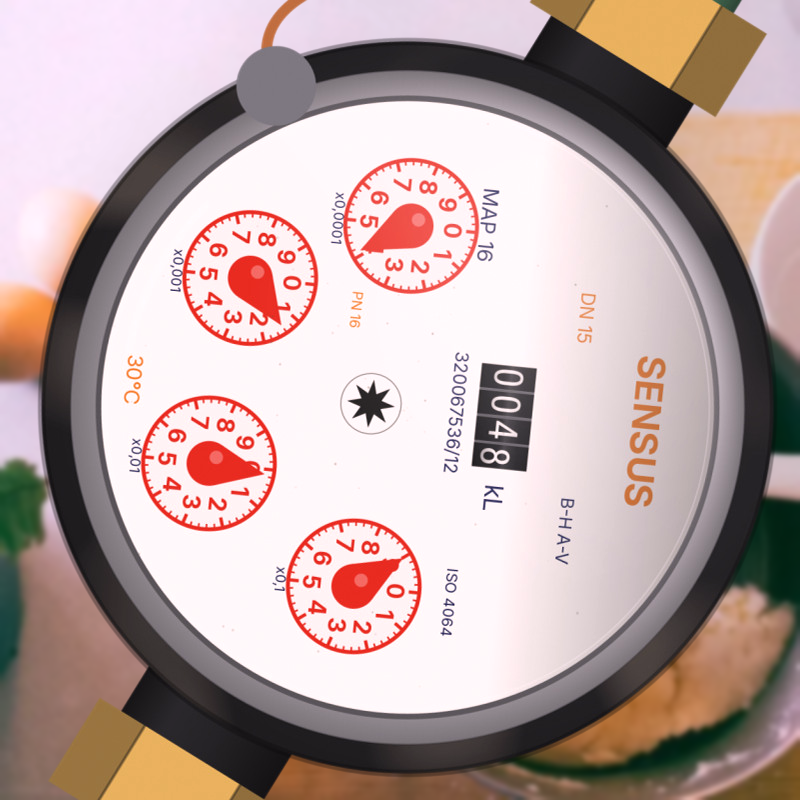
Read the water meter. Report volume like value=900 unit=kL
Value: value=47.9014 unit=kL
